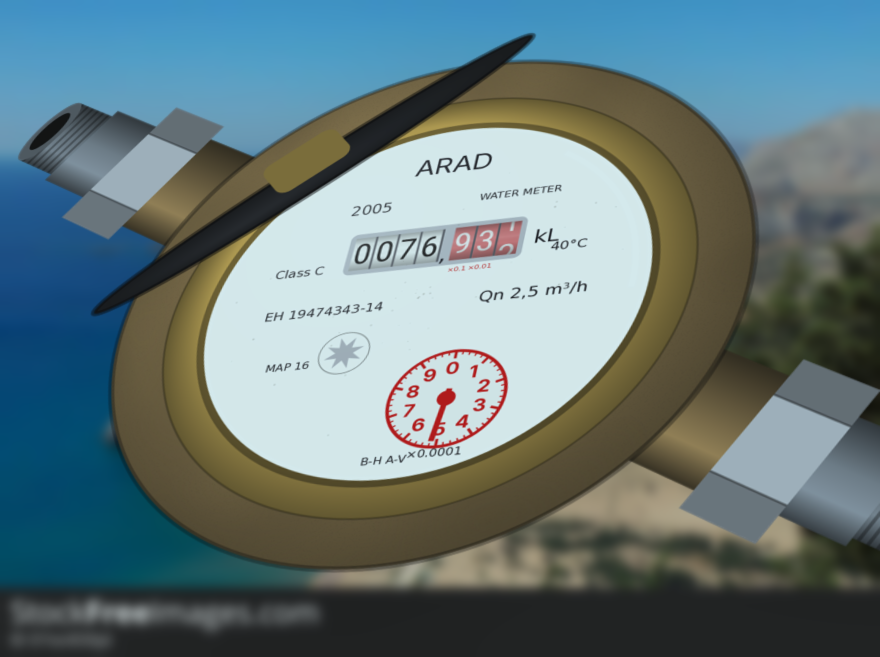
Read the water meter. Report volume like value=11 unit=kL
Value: value=76.9315 unit=kL
